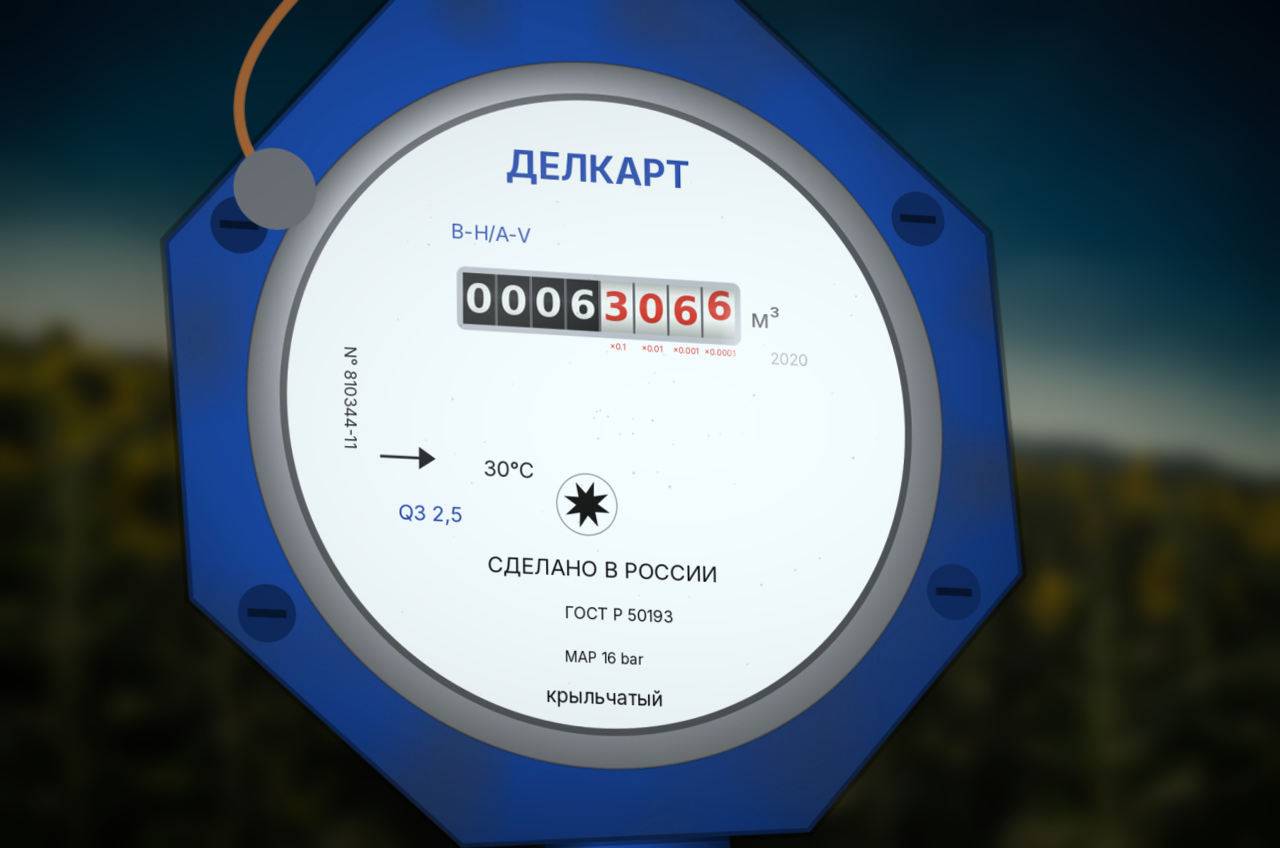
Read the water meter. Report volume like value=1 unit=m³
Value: value=6.3066 unit=m³
